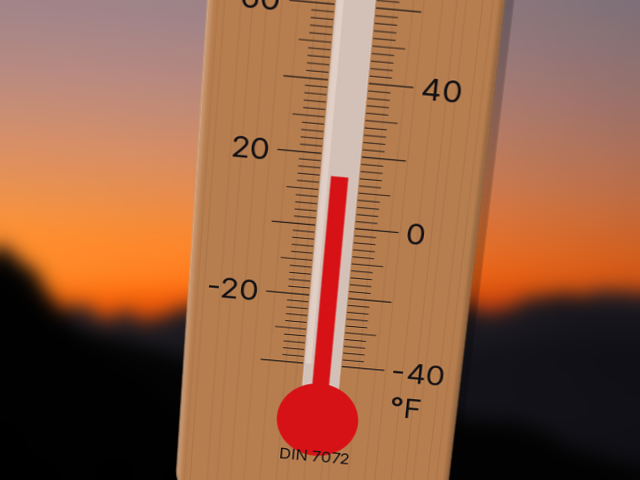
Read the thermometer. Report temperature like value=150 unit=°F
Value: value=14 unit=°F
